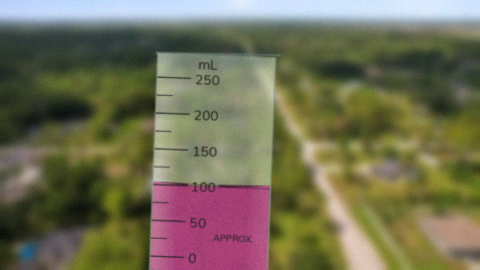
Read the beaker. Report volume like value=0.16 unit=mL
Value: value=100 unit=mL
